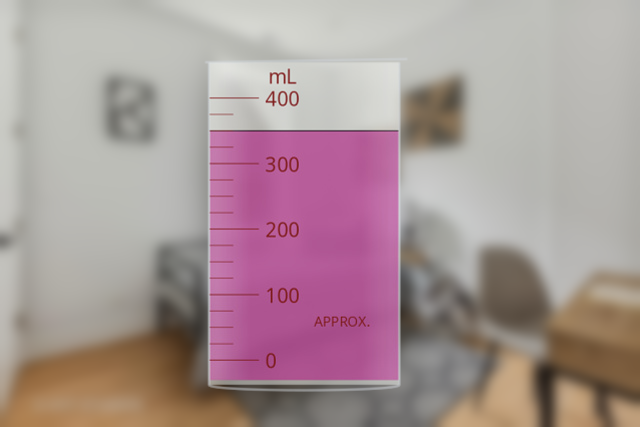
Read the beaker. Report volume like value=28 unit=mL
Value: value=350 unit=mL
